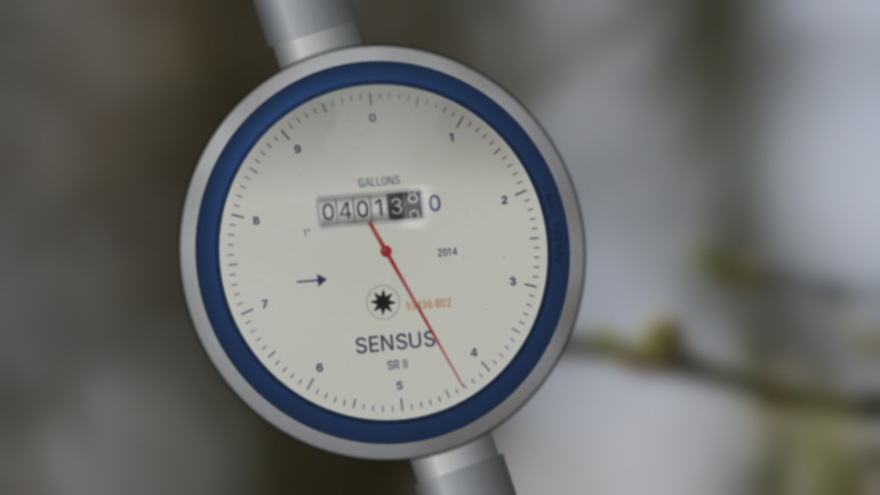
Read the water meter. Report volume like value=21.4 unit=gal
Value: value=401384.3 unit=gal
